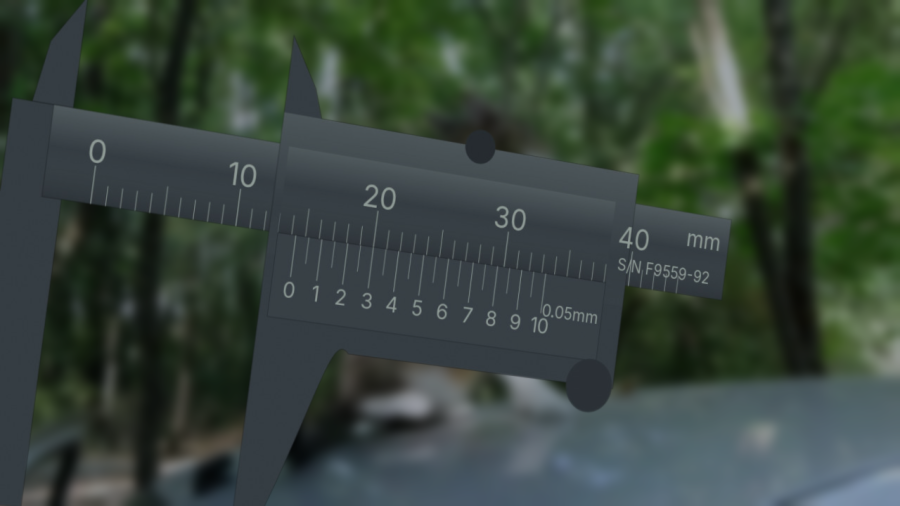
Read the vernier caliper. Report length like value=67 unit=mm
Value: value=14.3 unit=mm
